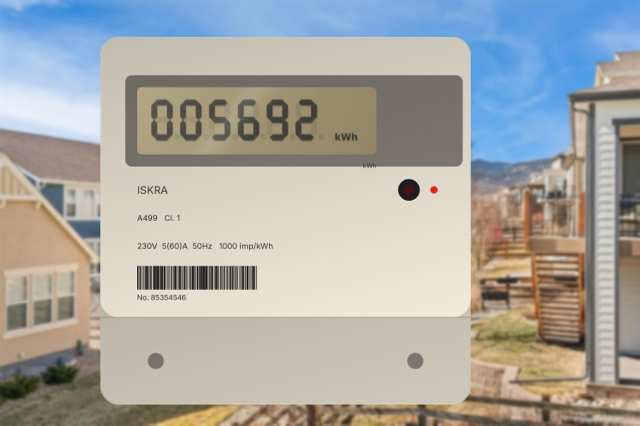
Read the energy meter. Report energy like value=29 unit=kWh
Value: value=5692 unit=kWh
